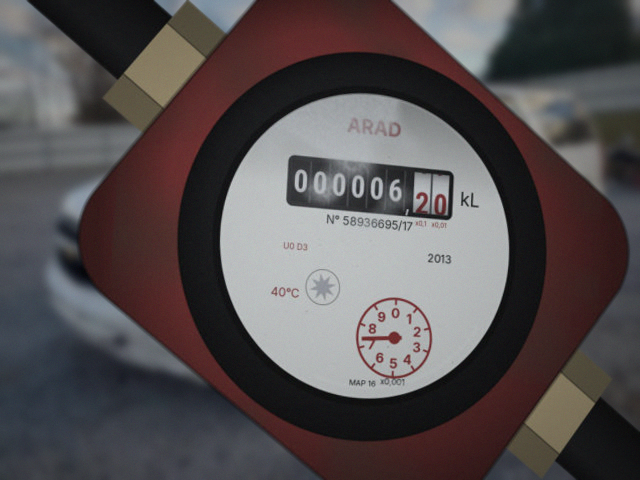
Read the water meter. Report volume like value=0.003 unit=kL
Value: value=6.197 unit=kL
